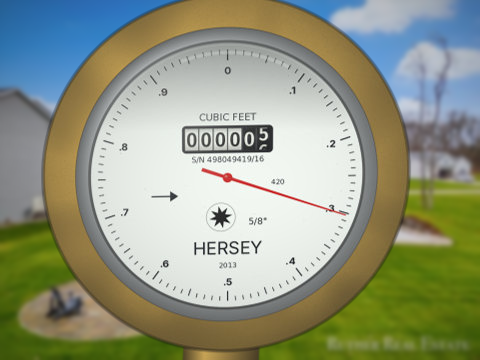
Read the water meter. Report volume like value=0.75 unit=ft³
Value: value=5.30 unit=ft³
